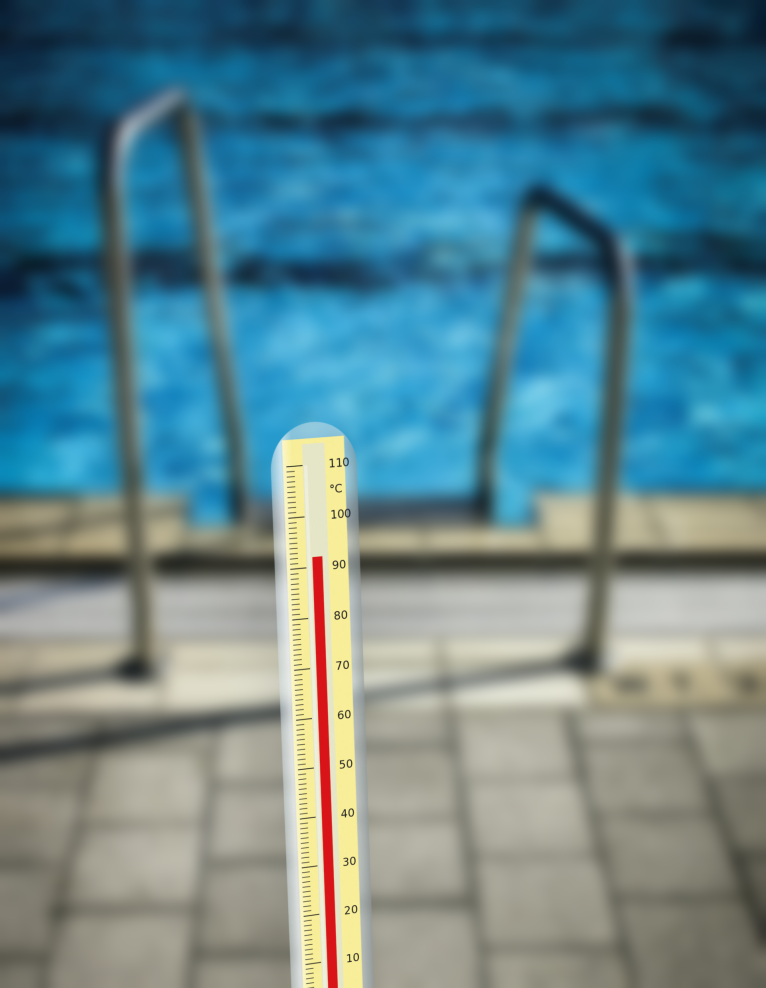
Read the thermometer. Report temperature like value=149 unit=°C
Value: value=92 unit=°C
